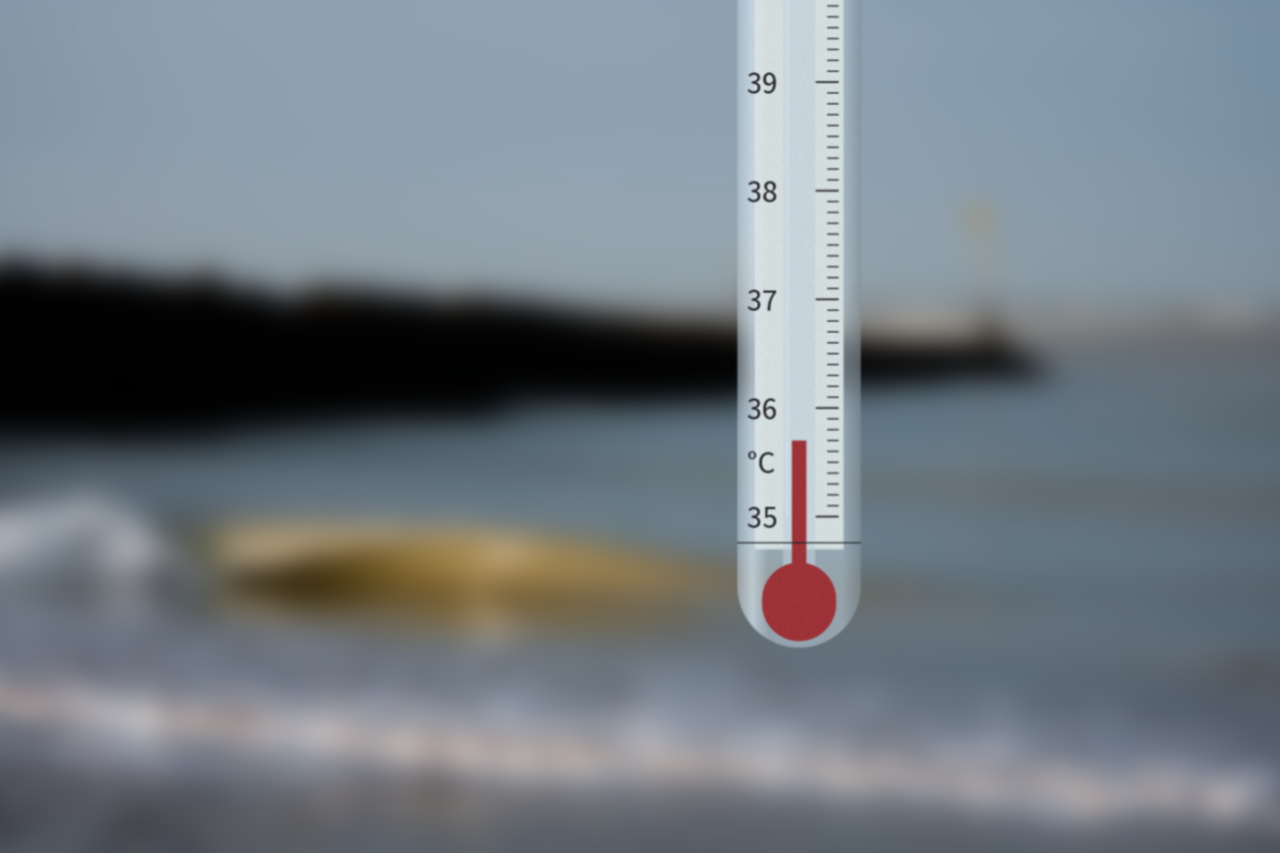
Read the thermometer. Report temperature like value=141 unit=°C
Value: value=35.7 unit=°C
